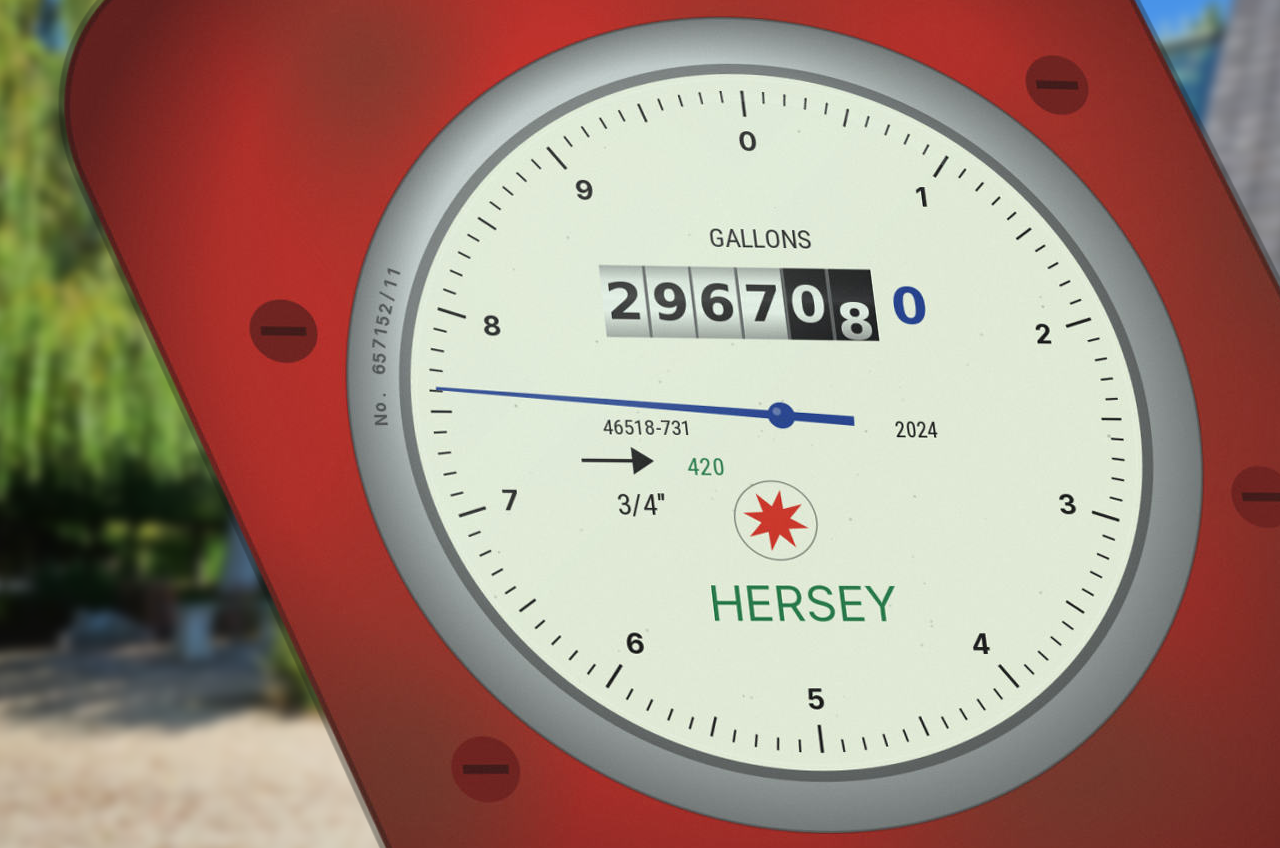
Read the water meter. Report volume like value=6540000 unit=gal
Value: value=2967077.6 unit=gal
